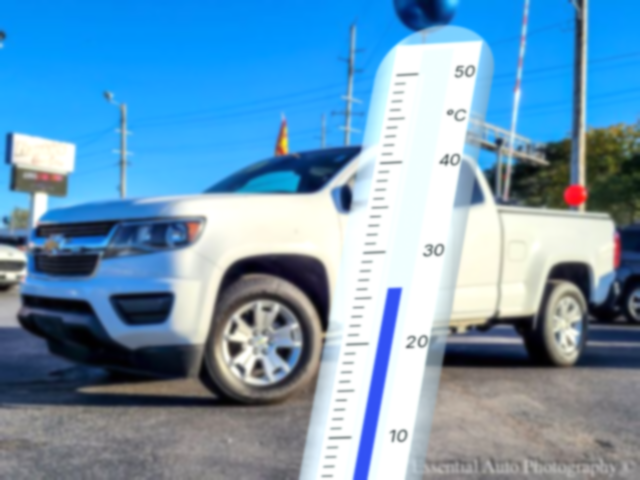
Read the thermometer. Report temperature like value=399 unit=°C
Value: value=26 unit=°C
